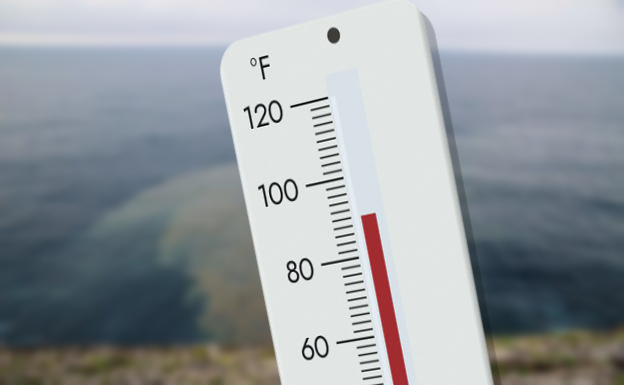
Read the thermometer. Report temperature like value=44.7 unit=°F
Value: value=90 unit=°F
